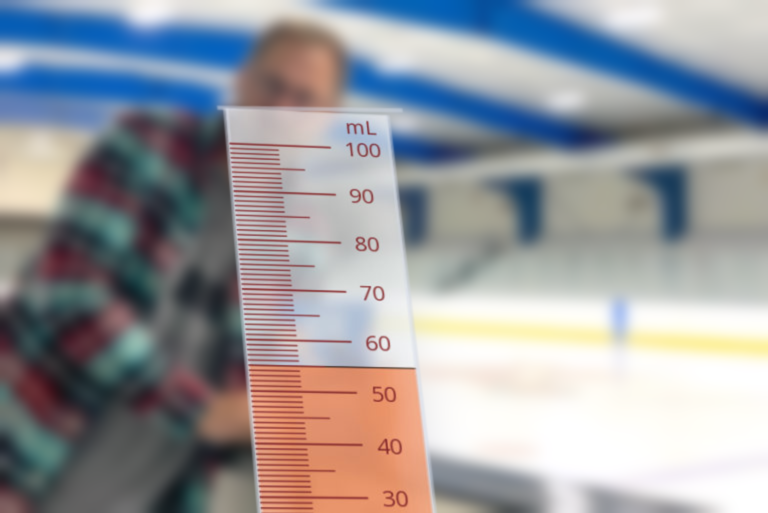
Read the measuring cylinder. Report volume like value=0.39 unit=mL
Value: value=55 unit=mL
